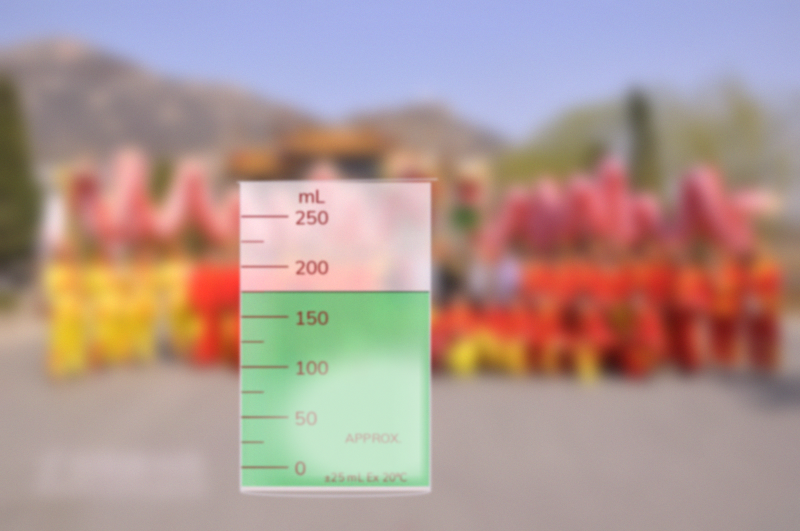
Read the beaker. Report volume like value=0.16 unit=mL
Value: value=175 unit=mL
